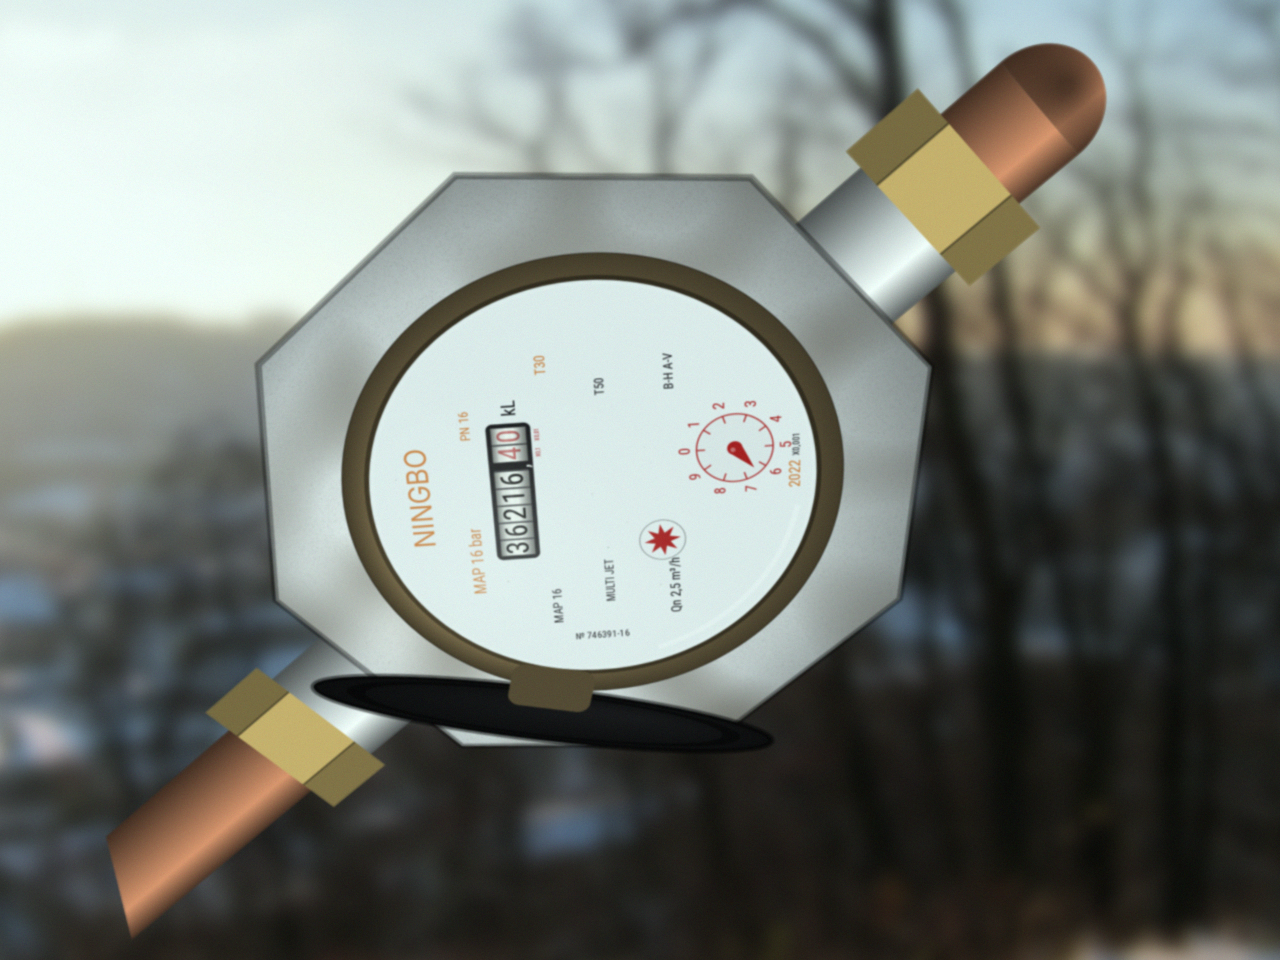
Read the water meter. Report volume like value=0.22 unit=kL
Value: value=36216.406 unit=kL
